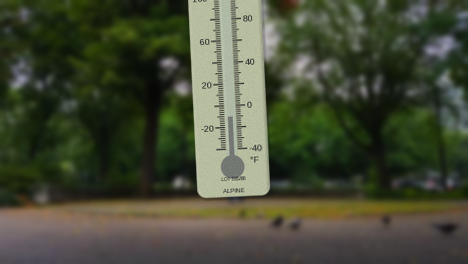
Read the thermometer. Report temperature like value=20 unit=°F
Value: value=-10 unit=°F
